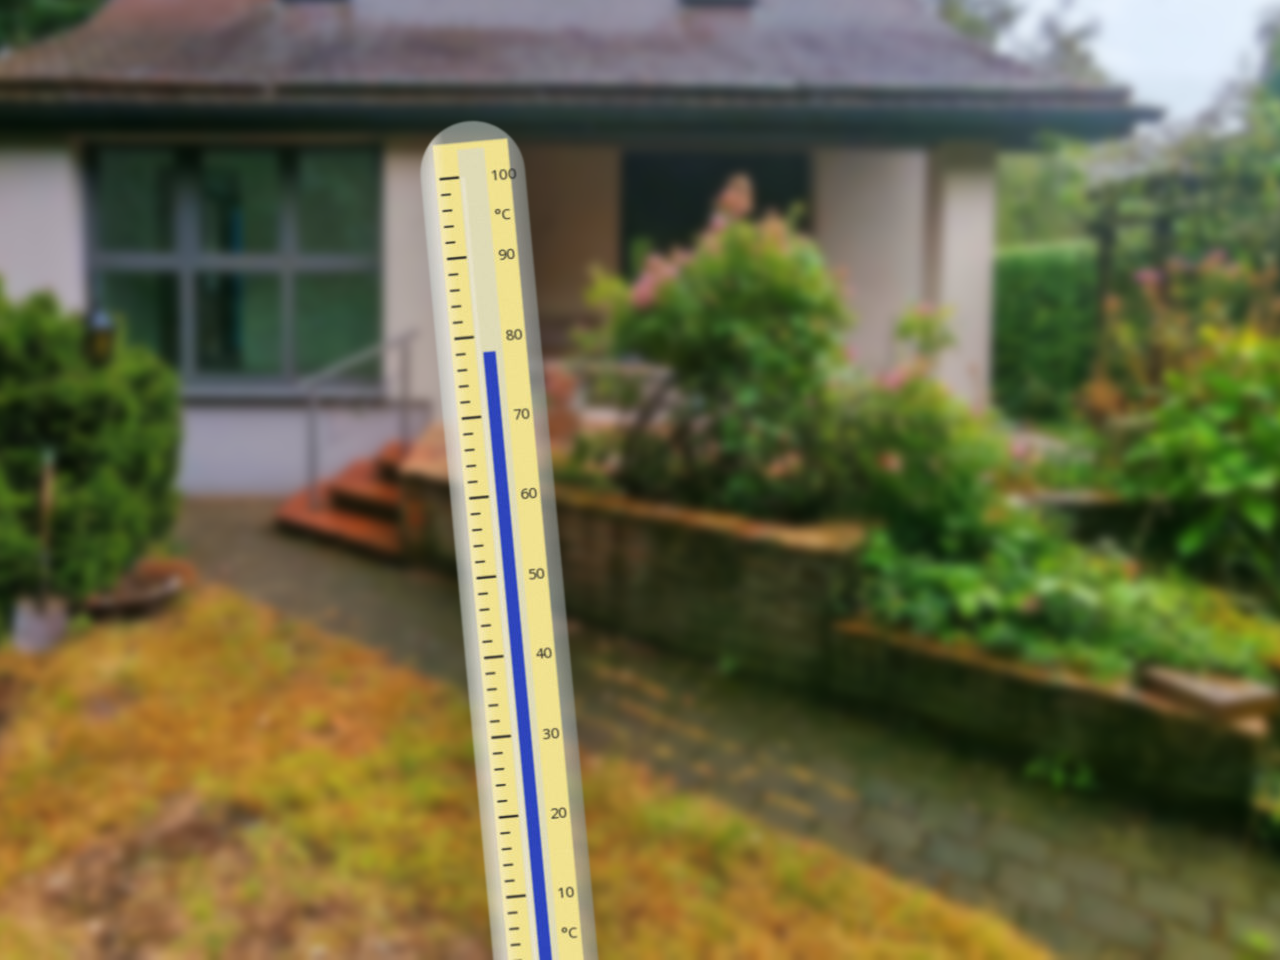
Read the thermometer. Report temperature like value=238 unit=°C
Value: value=78 unit=°C
